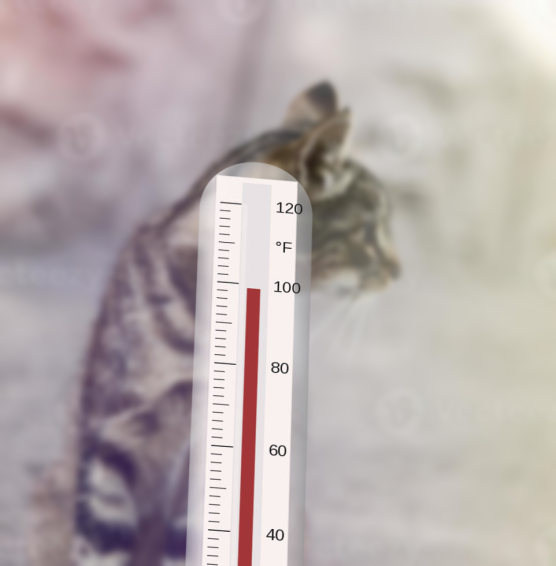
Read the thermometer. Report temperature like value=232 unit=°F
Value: value=99 unit=°F
